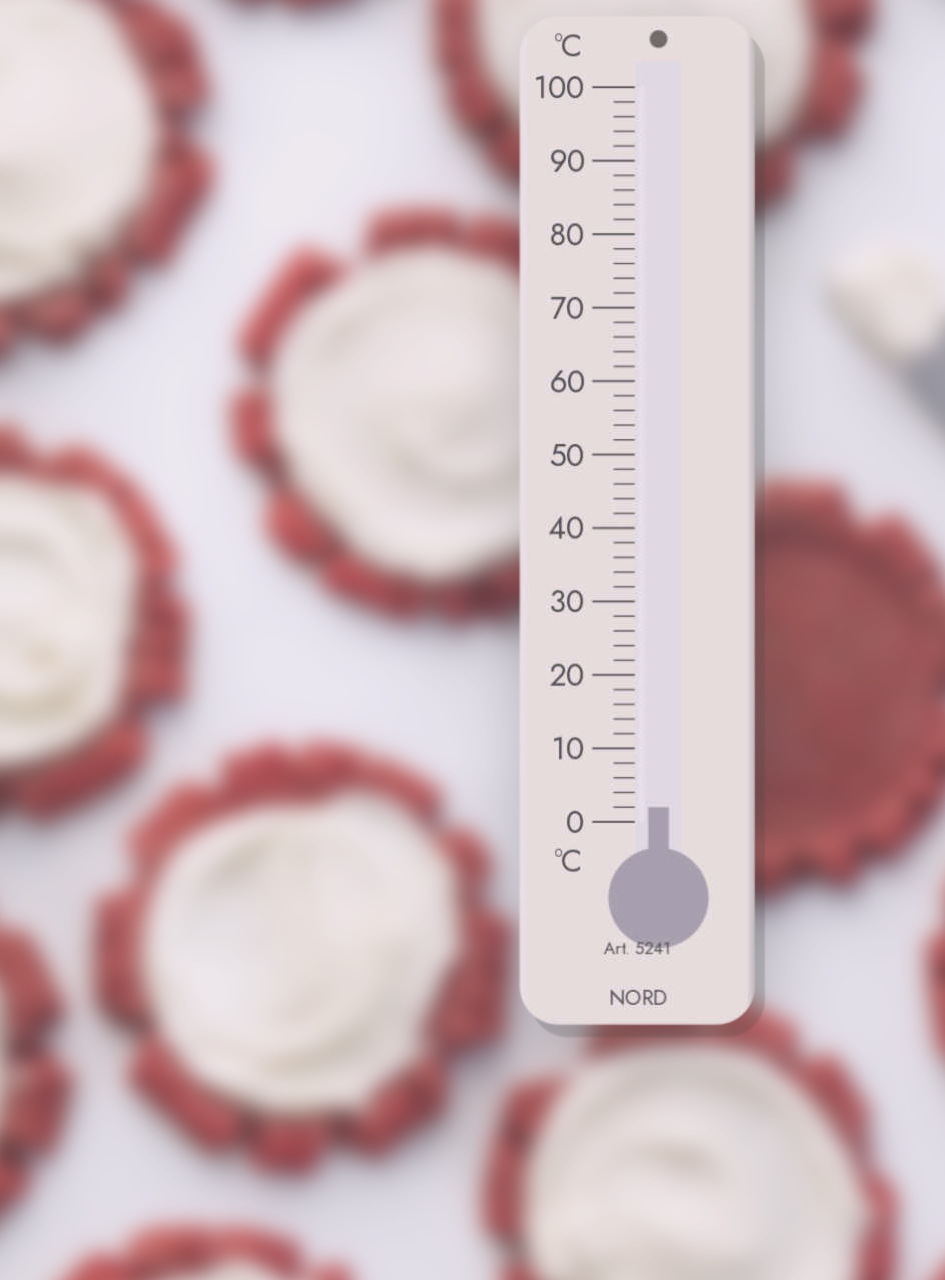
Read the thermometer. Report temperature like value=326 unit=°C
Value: value=2 unit=°C
